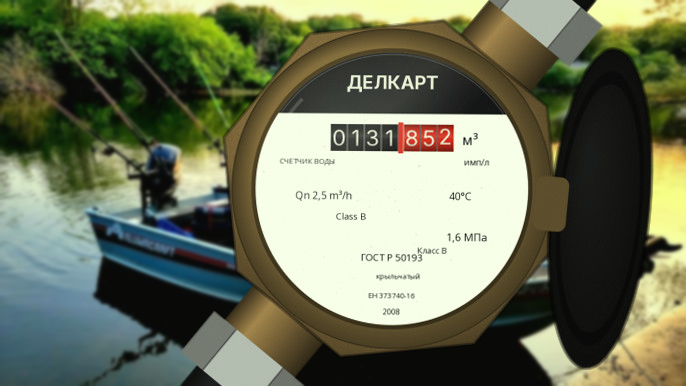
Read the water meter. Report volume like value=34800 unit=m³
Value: value=131.852 unit=m³
